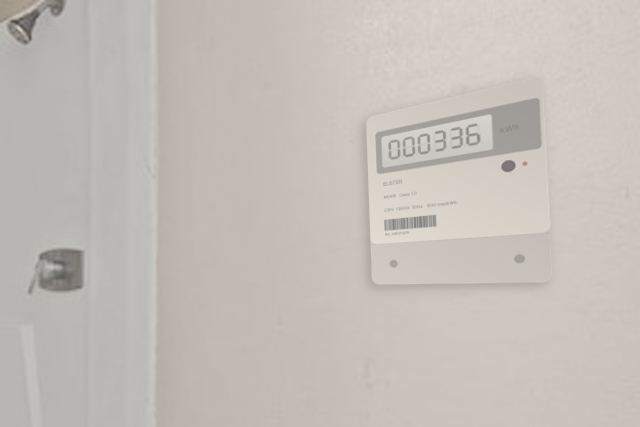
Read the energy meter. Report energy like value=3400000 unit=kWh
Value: value=336 unit=kWh
